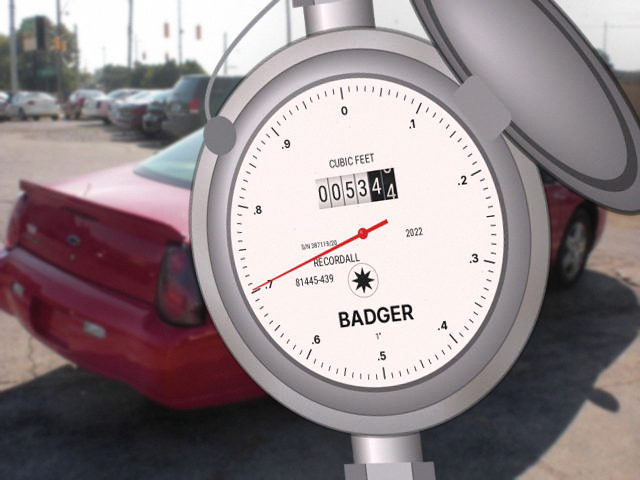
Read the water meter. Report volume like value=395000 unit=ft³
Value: value=5343.70 unit=ft³
